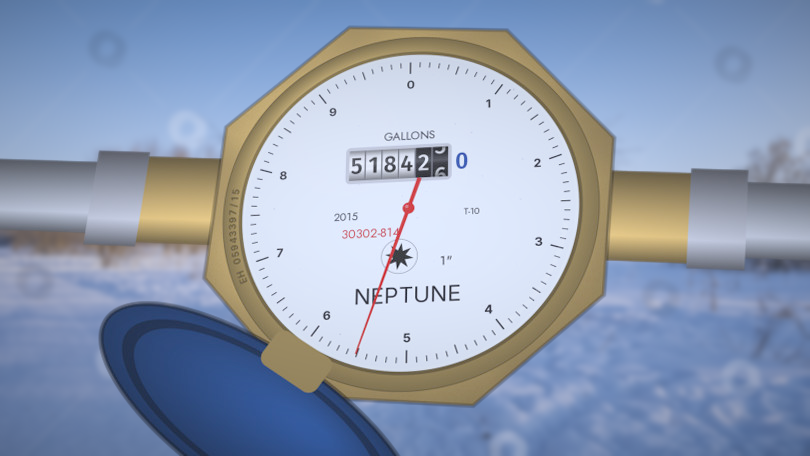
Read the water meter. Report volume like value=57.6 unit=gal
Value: value=5184255.5 unit=gal
